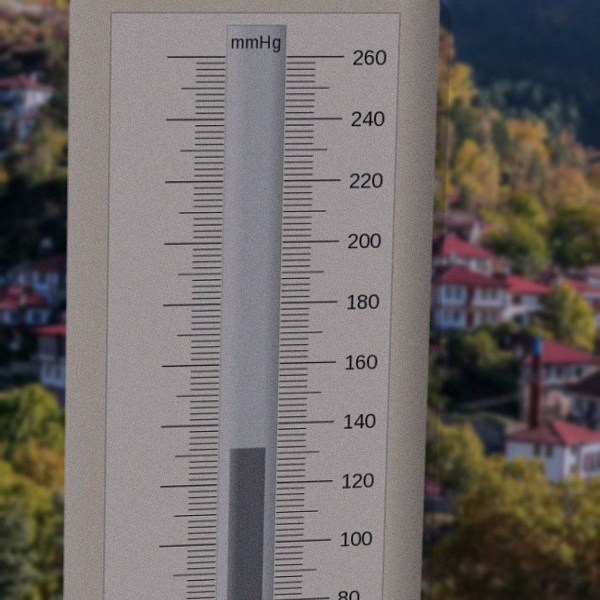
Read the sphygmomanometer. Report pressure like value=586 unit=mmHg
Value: value=132 unit=mmHg
